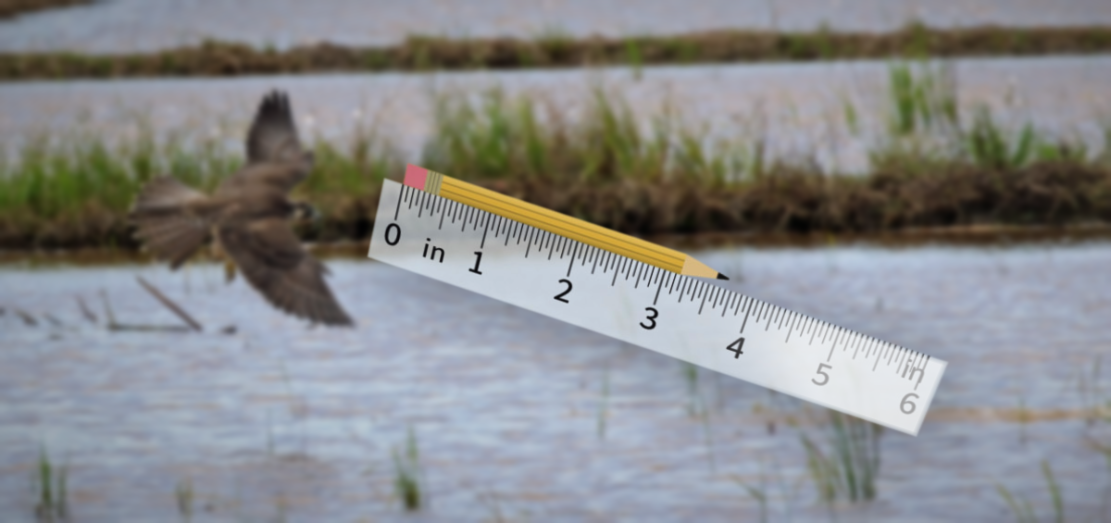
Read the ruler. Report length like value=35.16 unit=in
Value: value=3.6875 unit=in
